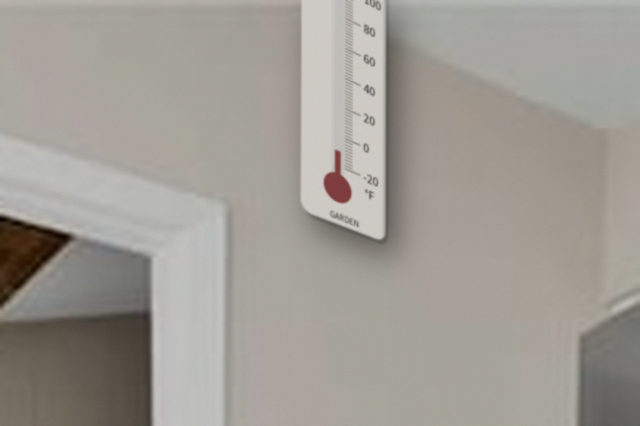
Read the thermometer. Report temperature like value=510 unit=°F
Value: value=-10 unit=°F
